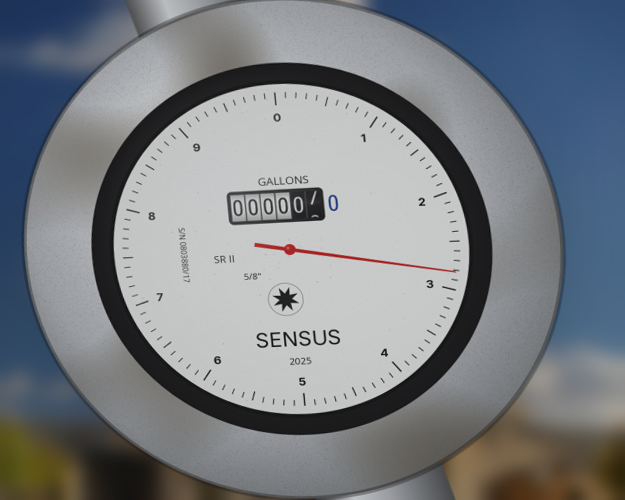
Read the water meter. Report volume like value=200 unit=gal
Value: value=72.8 unit=gal
